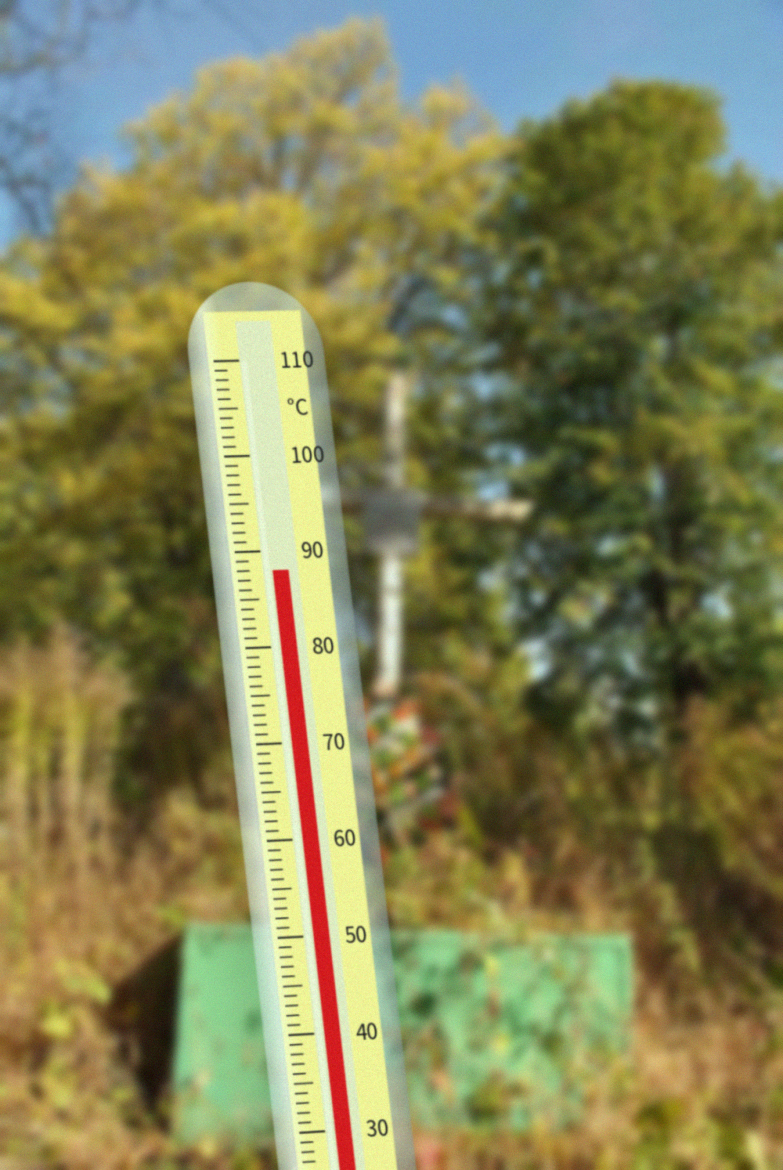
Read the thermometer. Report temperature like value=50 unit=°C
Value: value=88 unit=°C
